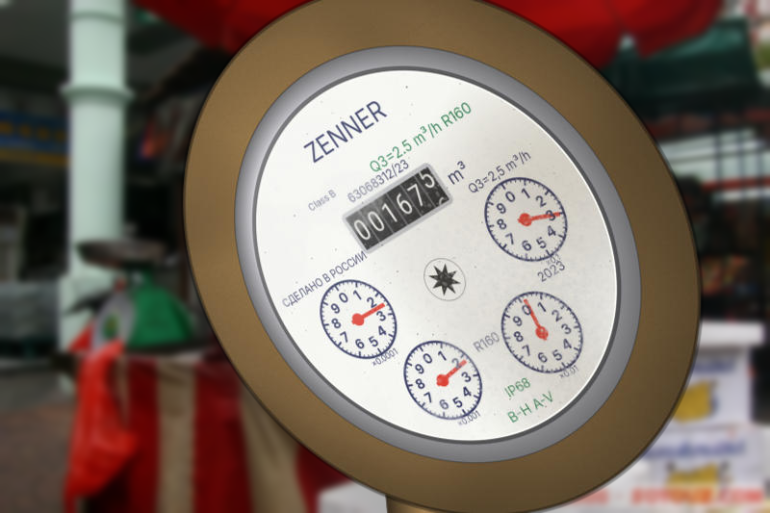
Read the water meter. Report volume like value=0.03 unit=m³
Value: value=1675.3022 unit=m³
